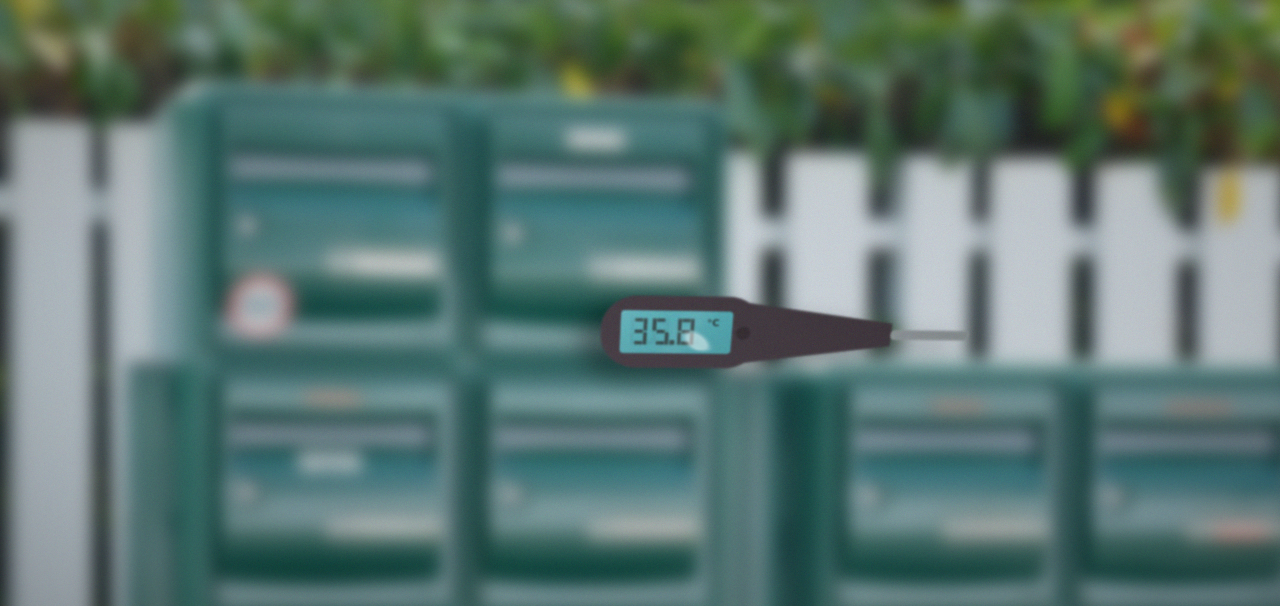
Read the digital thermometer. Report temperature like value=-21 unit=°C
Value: value=35.8 unit=°C
